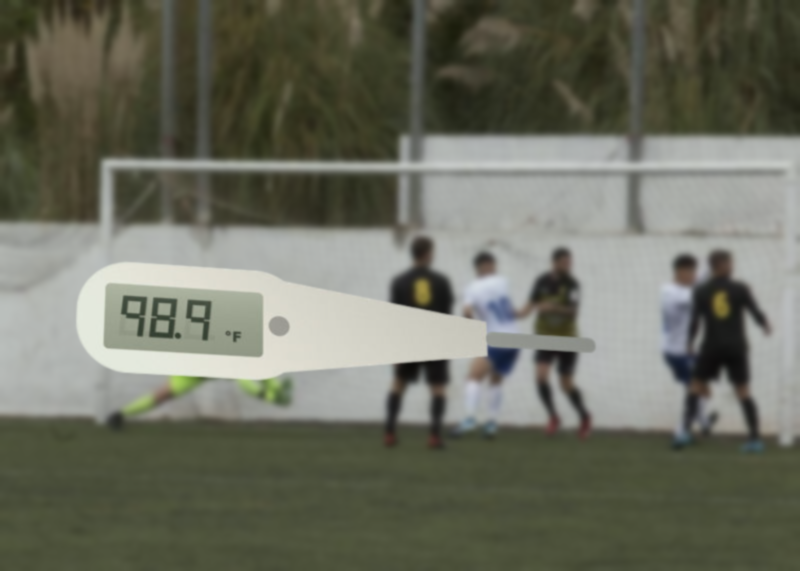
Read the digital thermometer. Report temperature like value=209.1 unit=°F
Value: value=98.9 unit=°F
